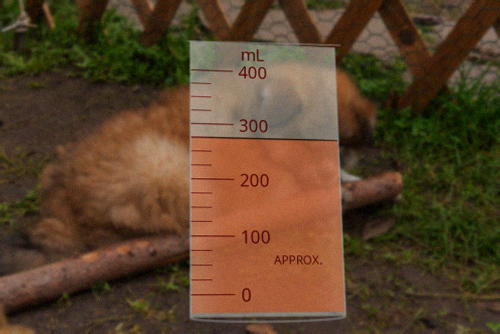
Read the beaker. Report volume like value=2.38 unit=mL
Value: value=275 unit=mL
